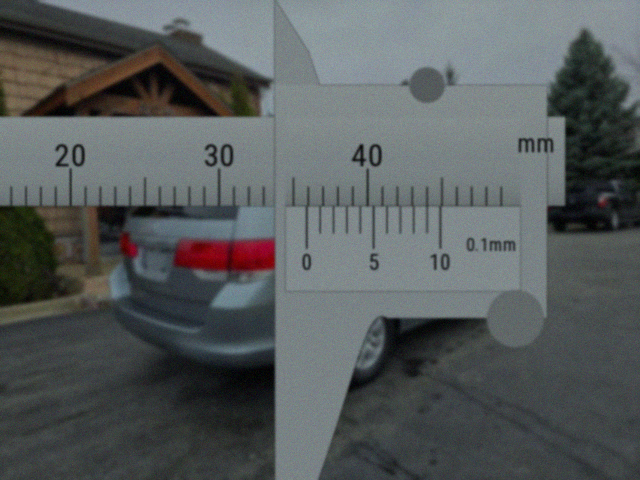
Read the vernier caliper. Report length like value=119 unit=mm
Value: value=35.9 unit=mm
